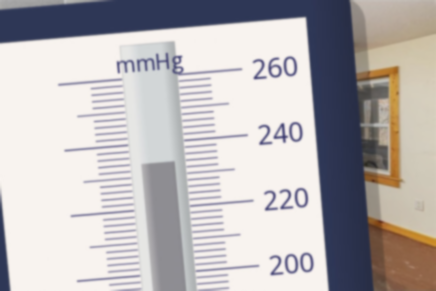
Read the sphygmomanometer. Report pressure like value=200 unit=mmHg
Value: value=234 unit=mmHg
